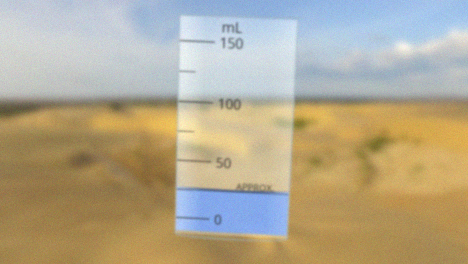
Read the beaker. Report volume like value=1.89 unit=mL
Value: value=25 unit=mL
